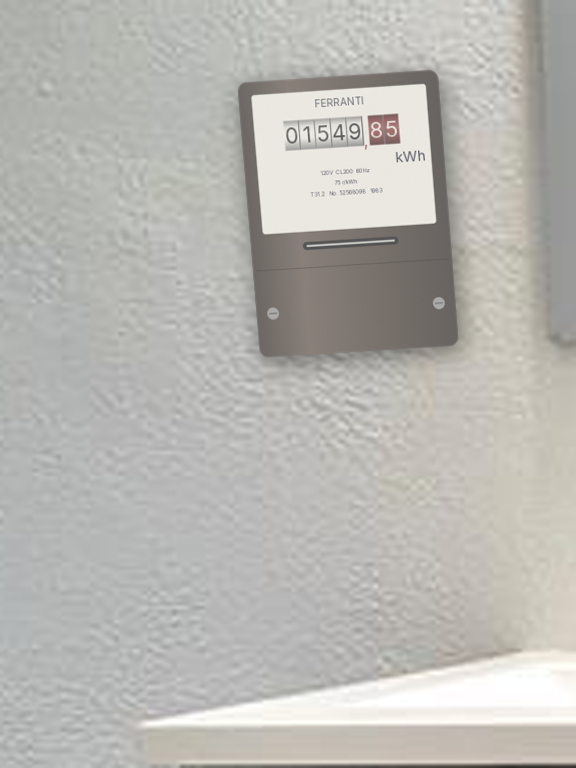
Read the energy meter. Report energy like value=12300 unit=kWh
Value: value=1549.85 unit=kWh
